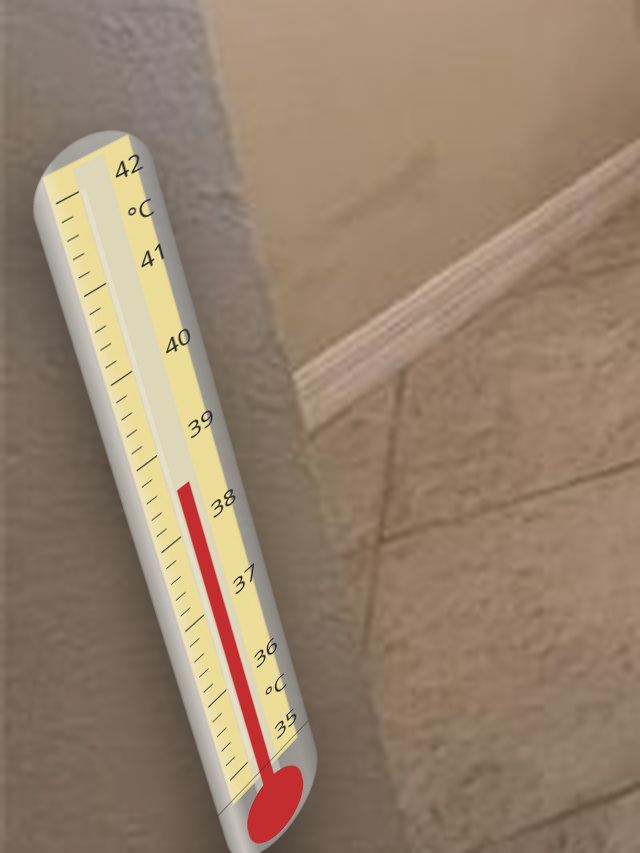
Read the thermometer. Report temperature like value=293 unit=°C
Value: value=38.5 unit=°C
